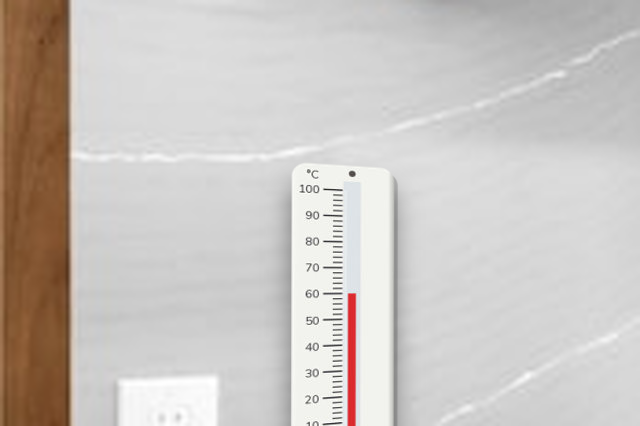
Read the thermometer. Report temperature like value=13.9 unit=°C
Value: value=60 unit=°C
